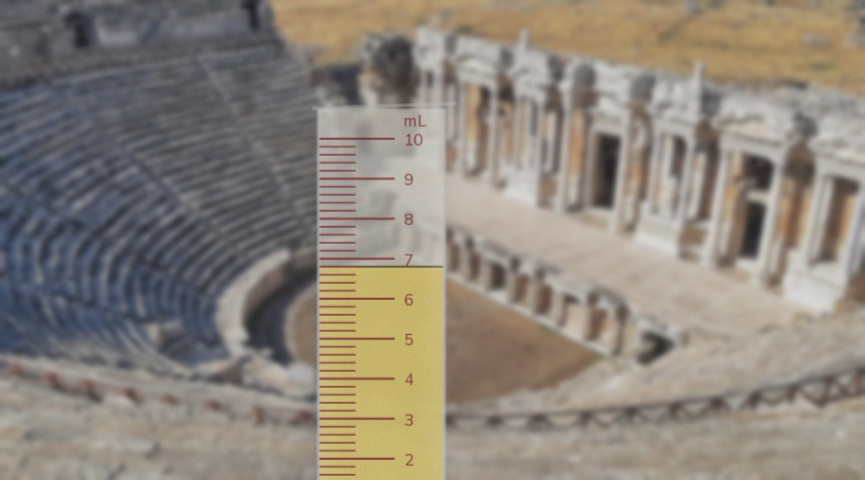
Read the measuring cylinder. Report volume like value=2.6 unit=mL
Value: value=6.8 unit=mL
